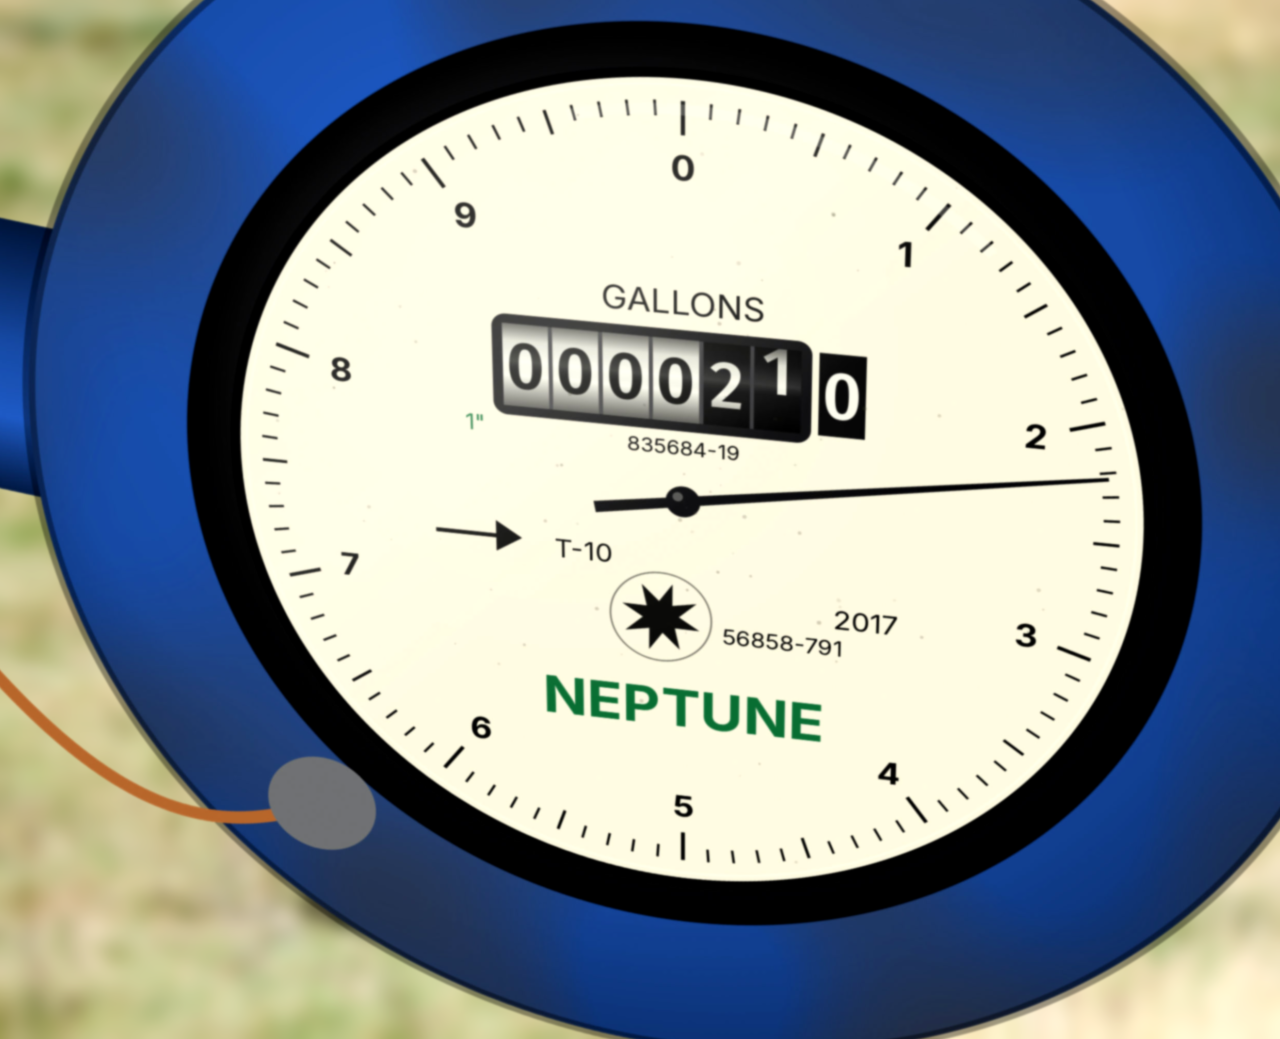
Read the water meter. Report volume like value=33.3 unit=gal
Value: value=212.2 unit=gal
